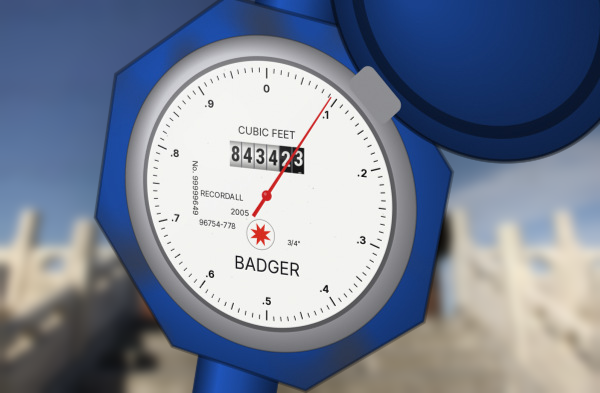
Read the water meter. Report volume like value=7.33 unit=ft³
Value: value=843423.09 unit=ft³
